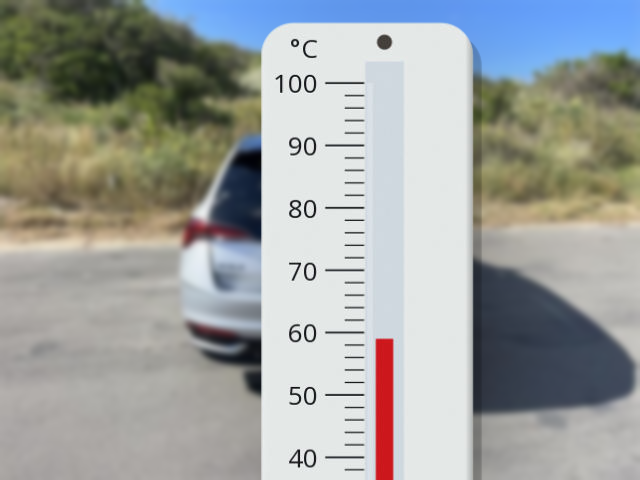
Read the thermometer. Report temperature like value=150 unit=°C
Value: value=59 unit=°C
